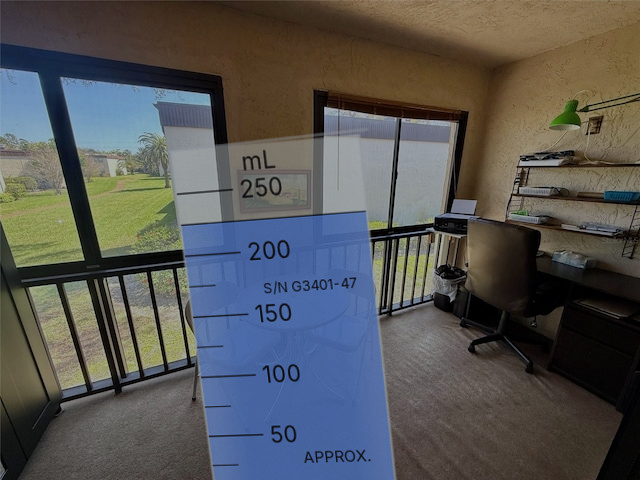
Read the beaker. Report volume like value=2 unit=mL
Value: value=225 unit=mL
